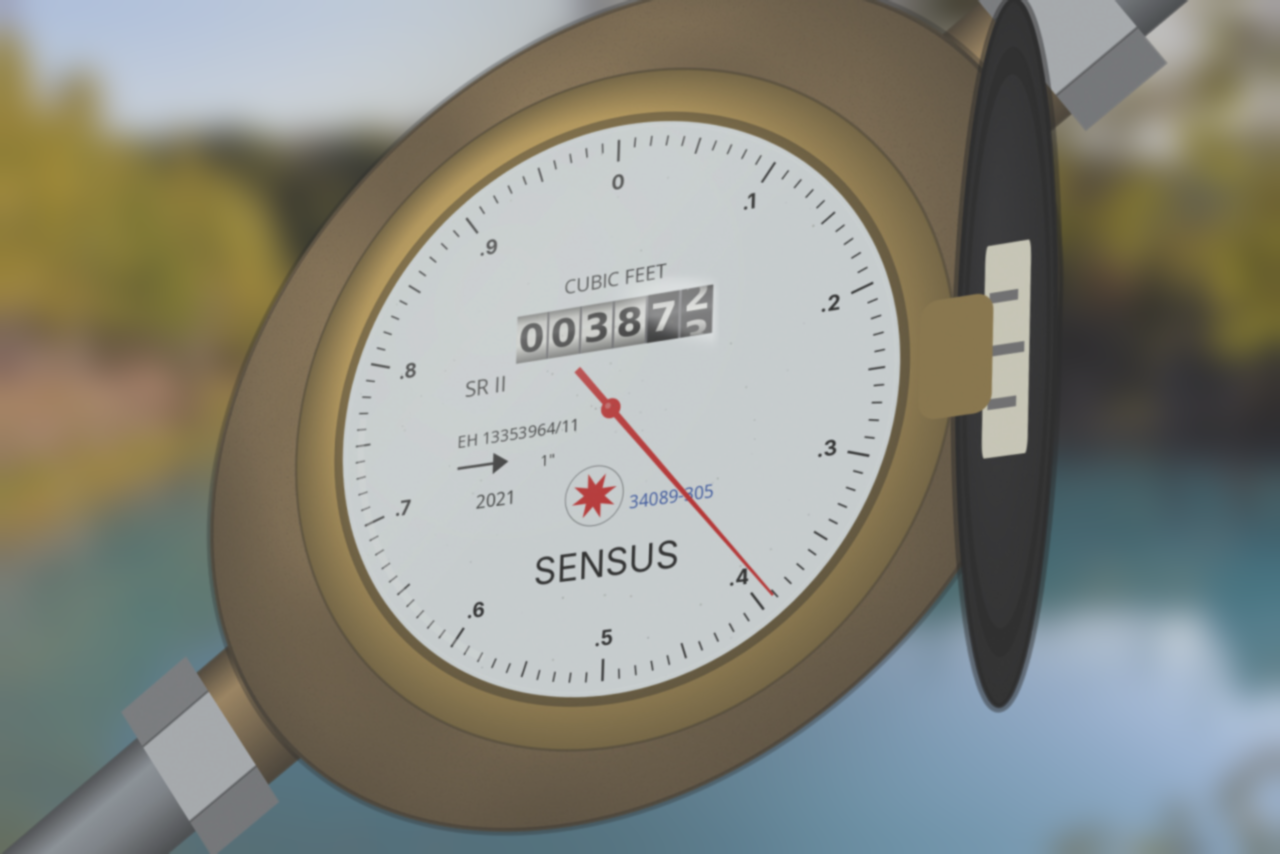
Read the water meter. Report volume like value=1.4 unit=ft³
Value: value=3872.39 unit=ft³
